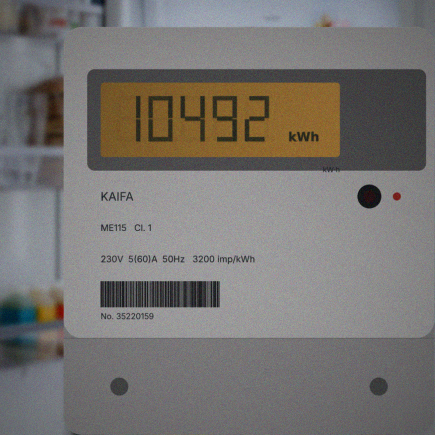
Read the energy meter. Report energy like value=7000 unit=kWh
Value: value=10492 unit=kWh
